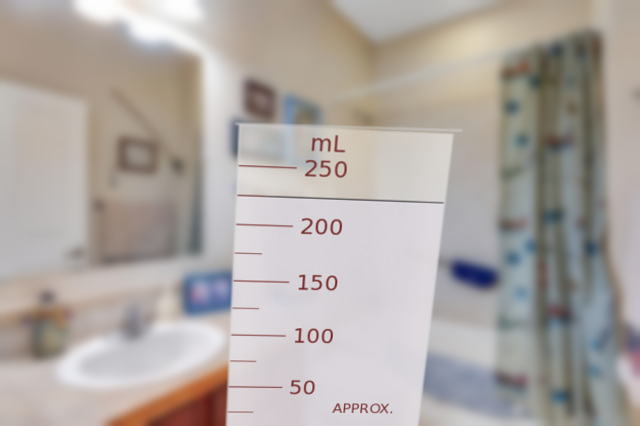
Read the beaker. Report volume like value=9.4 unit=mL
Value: value=225 unit=mL
